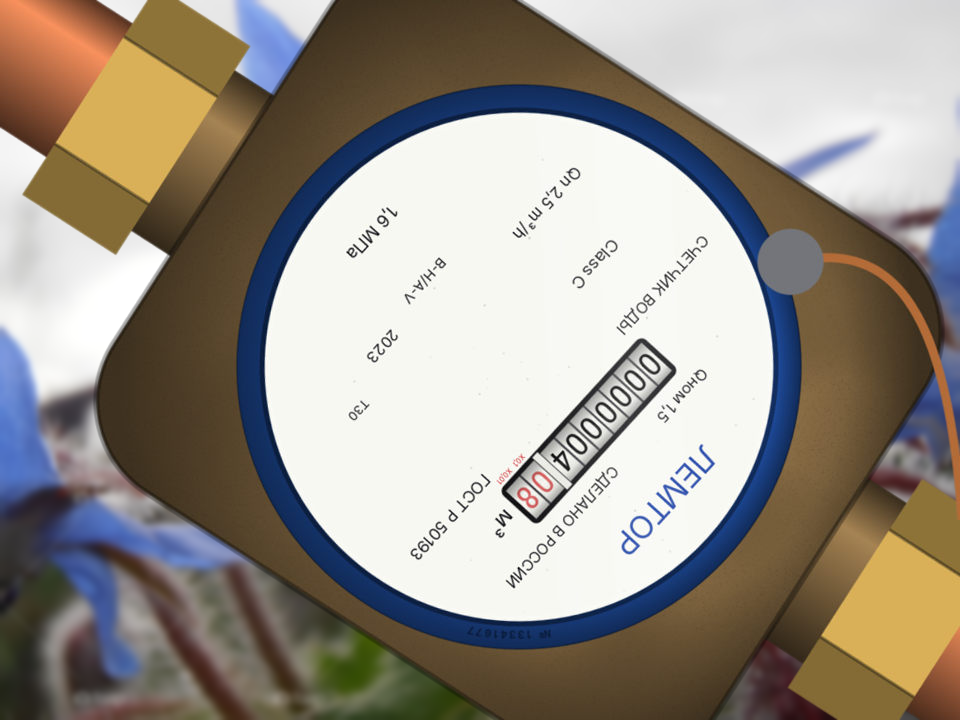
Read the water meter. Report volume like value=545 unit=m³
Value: value=4.08 unit=m³
